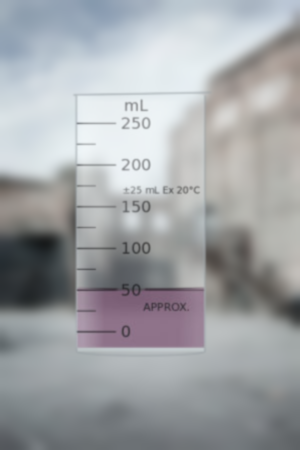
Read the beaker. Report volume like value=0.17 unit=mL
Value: value=50 unit=mL
